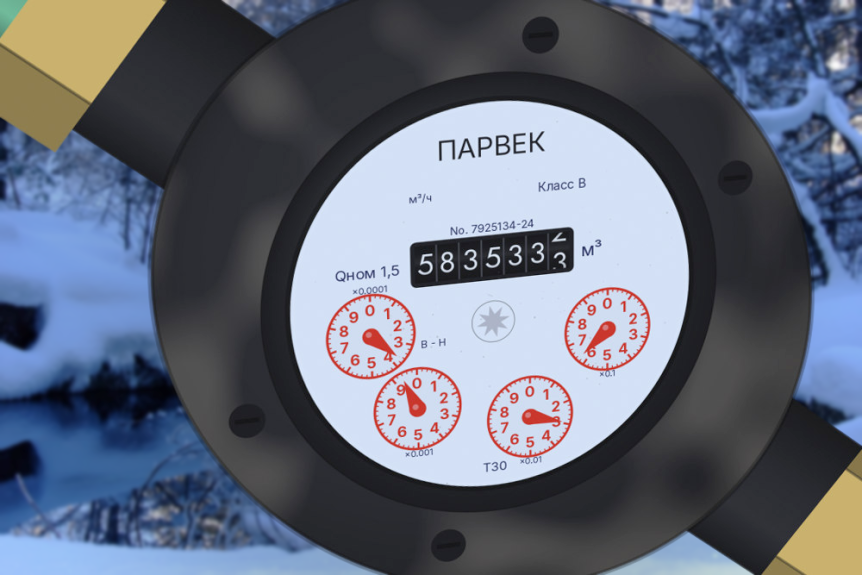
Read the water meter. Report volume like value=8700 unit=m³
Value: value=5835332.6293 unit=m³
